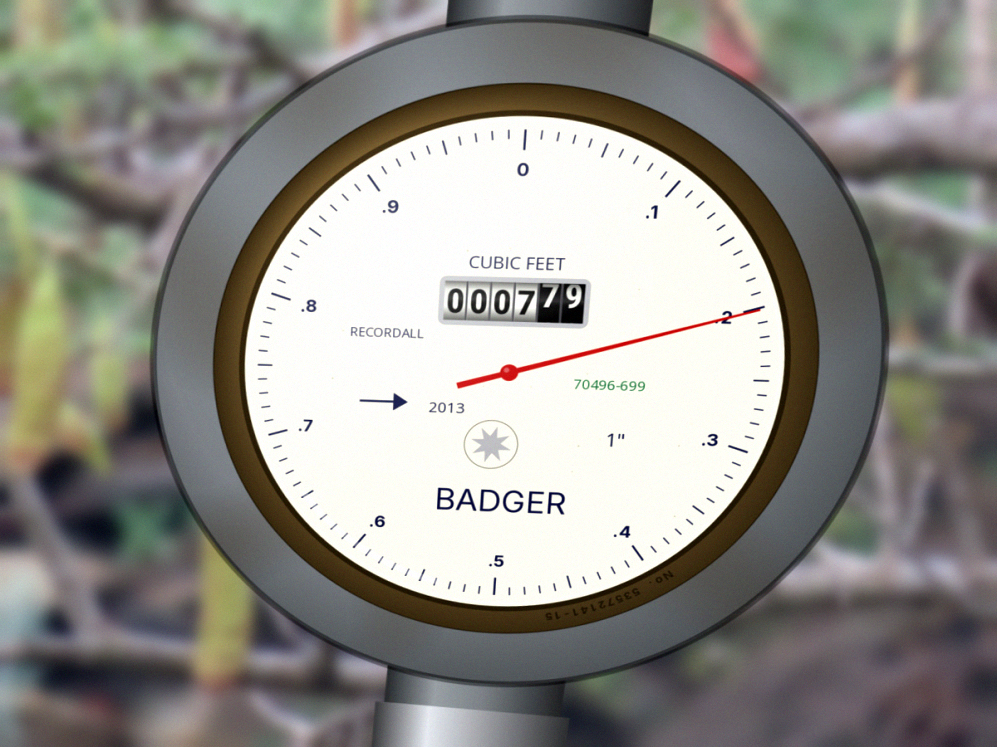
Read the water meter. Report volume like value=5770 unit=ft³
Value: value=779.20 unit=ft³
